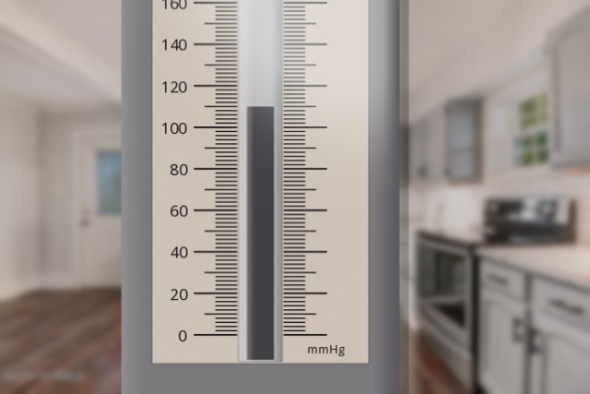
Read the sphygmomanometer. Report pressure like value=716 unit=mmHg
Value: value=110 unit=mmHg
